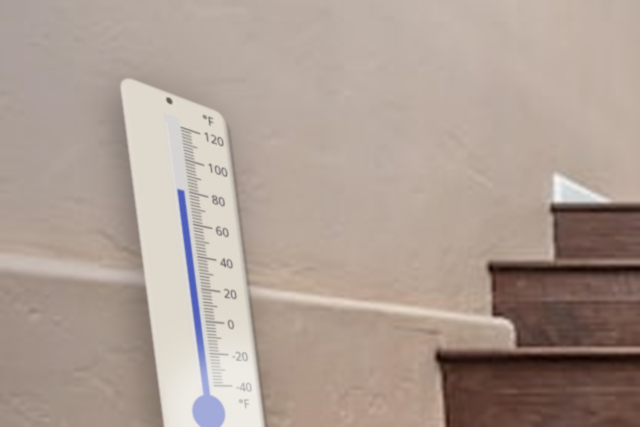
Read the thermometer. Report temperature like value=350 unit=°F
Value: value=80 unit=°F
